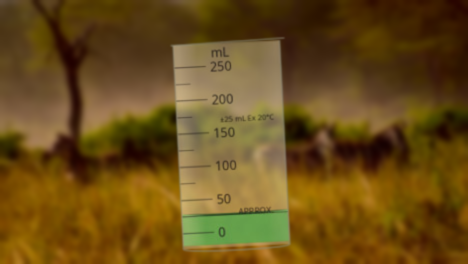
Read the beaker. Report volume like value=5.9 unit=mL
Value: value=25 unit=mL
